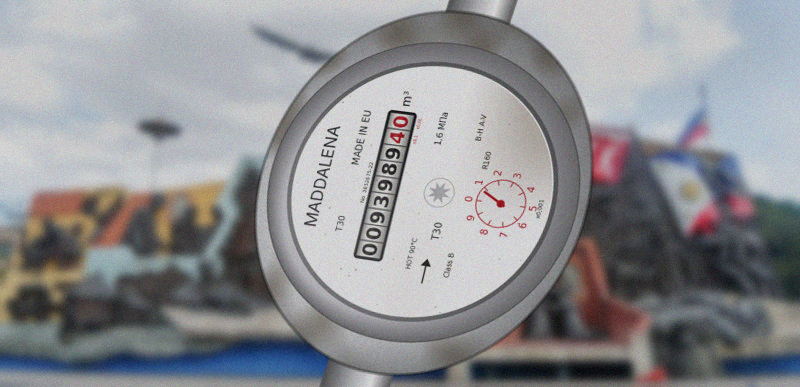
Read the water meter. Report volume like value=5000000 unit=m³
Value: value=93989.400 unit=m³
